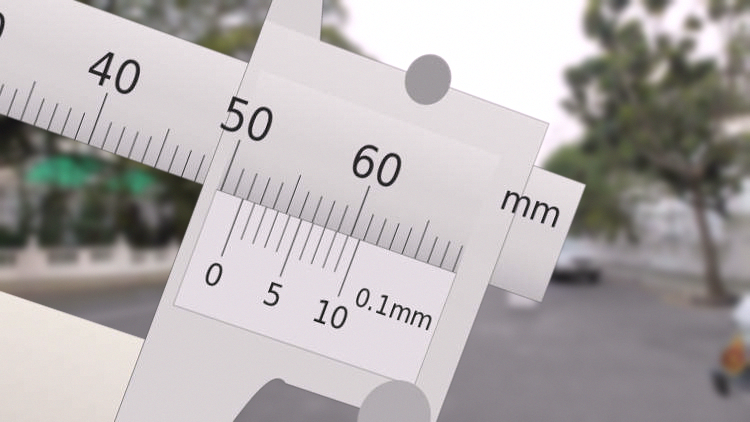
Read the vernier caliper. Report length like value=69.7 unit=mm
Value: value=51.7 unit=mm
